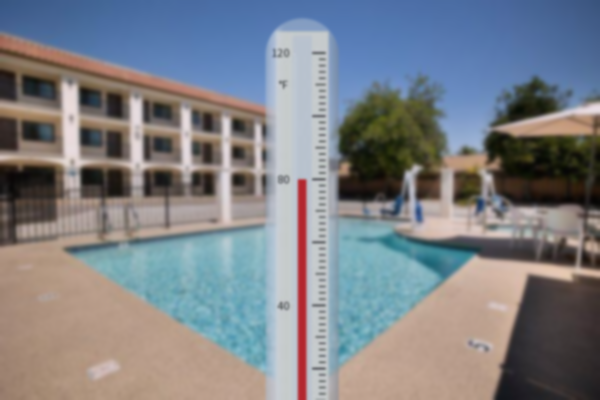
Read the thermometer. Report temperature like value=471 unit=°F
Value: value=80 unit=°F
